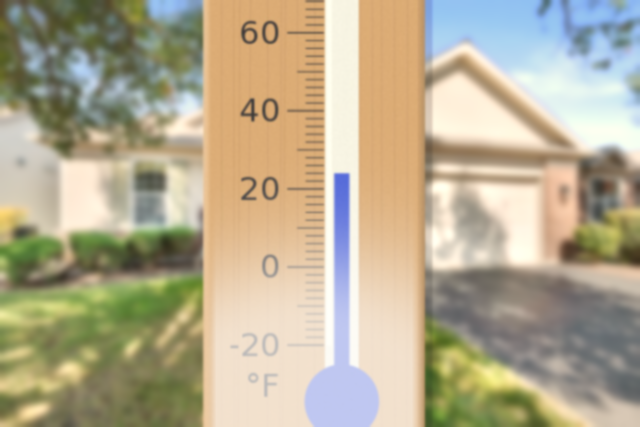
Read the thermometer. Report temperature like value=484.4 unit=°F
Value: value=24 unit=°F
